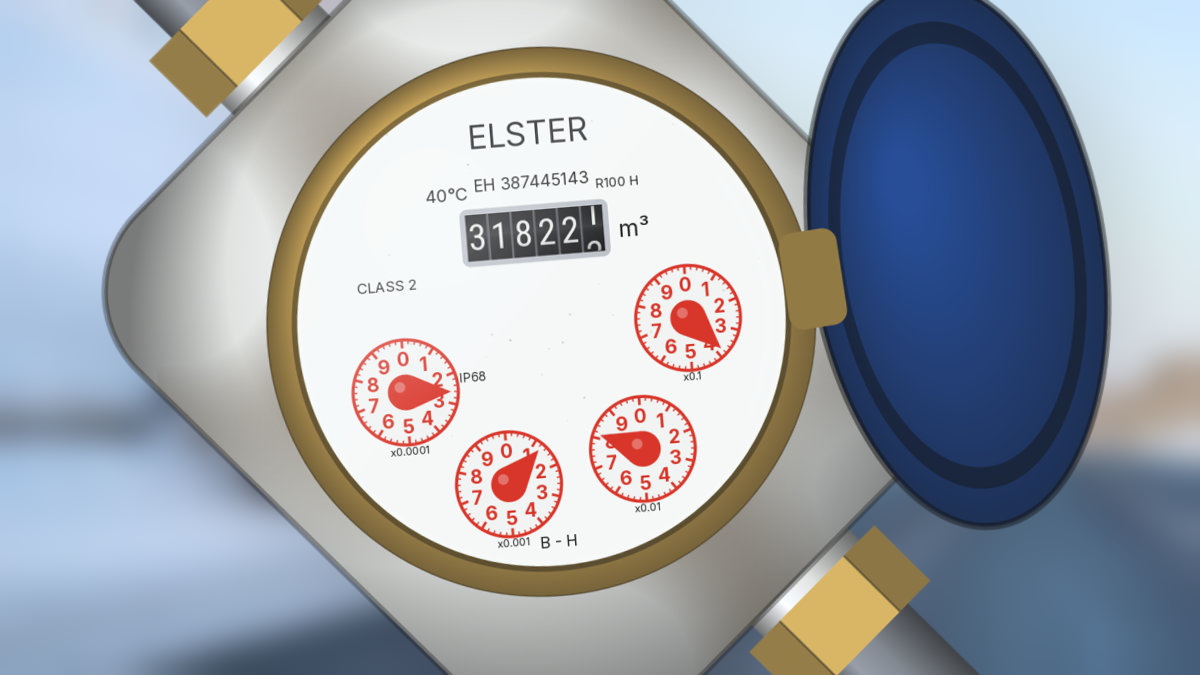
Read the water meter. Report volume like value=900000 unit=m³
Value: value=318221.3812 unit=m³
